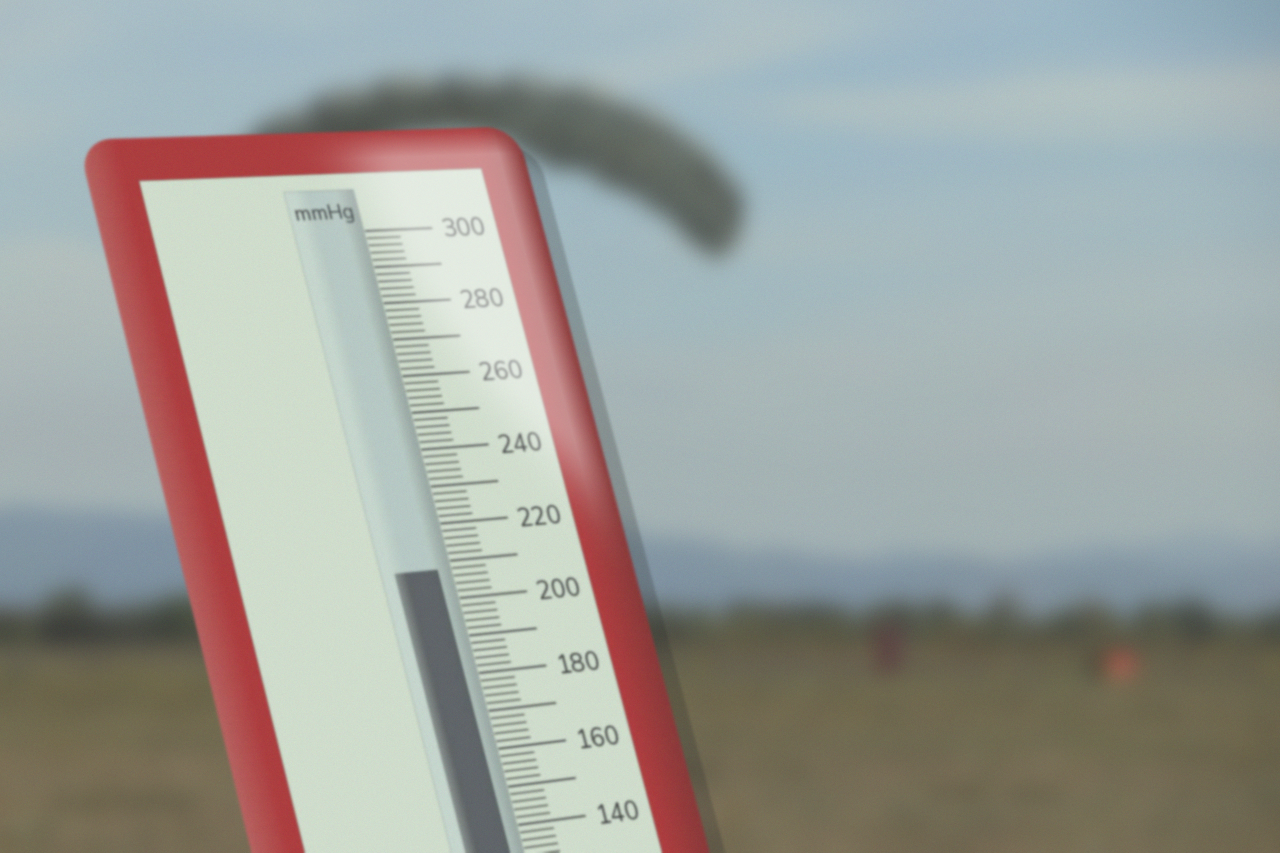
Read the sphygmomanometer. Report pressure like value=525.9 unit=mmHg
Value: value=208 unit=mmHg
